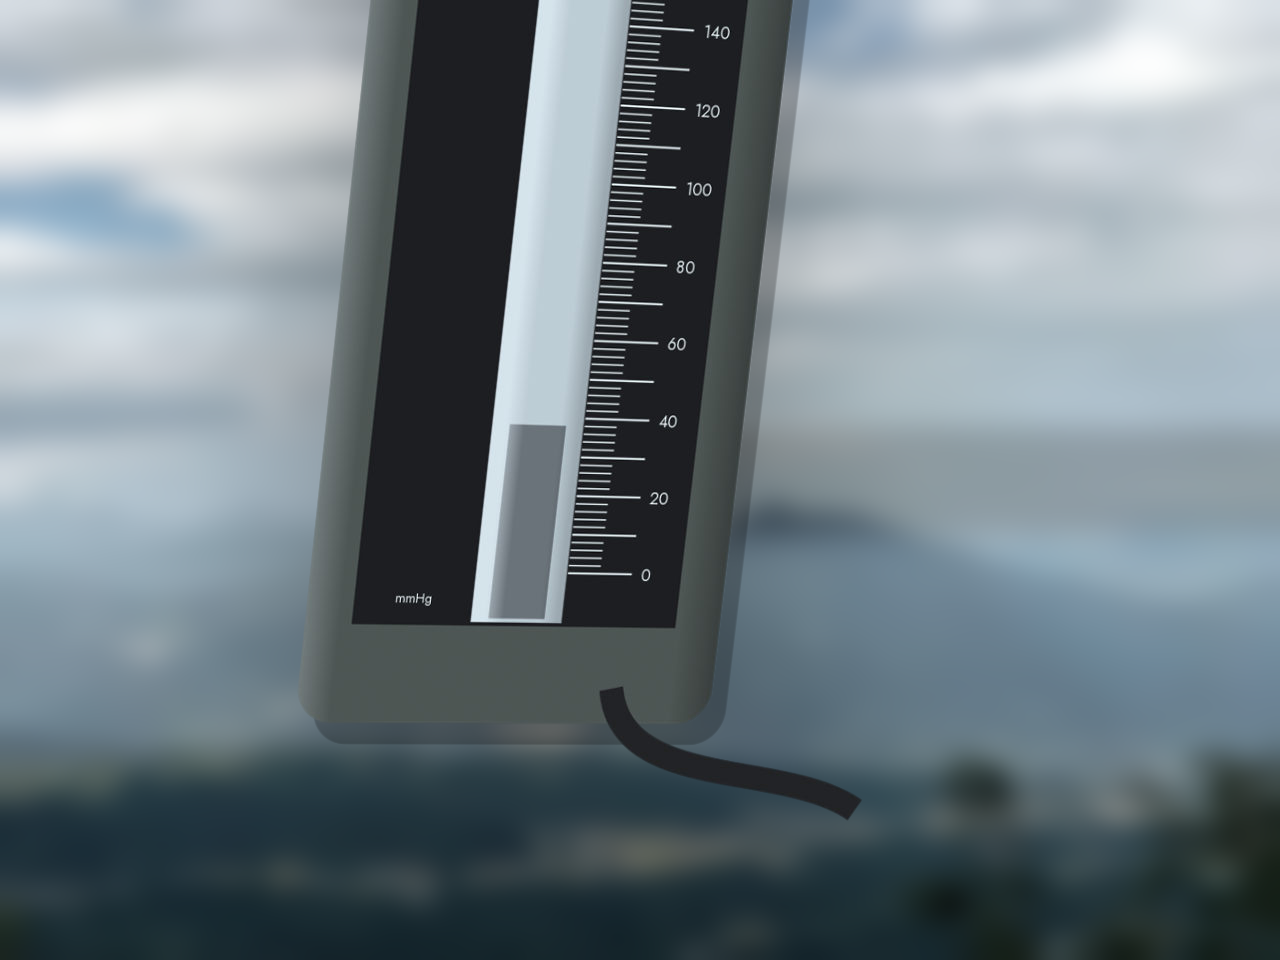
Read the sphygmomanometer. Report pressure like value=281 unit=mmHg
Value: value=38 unit=mmHg
